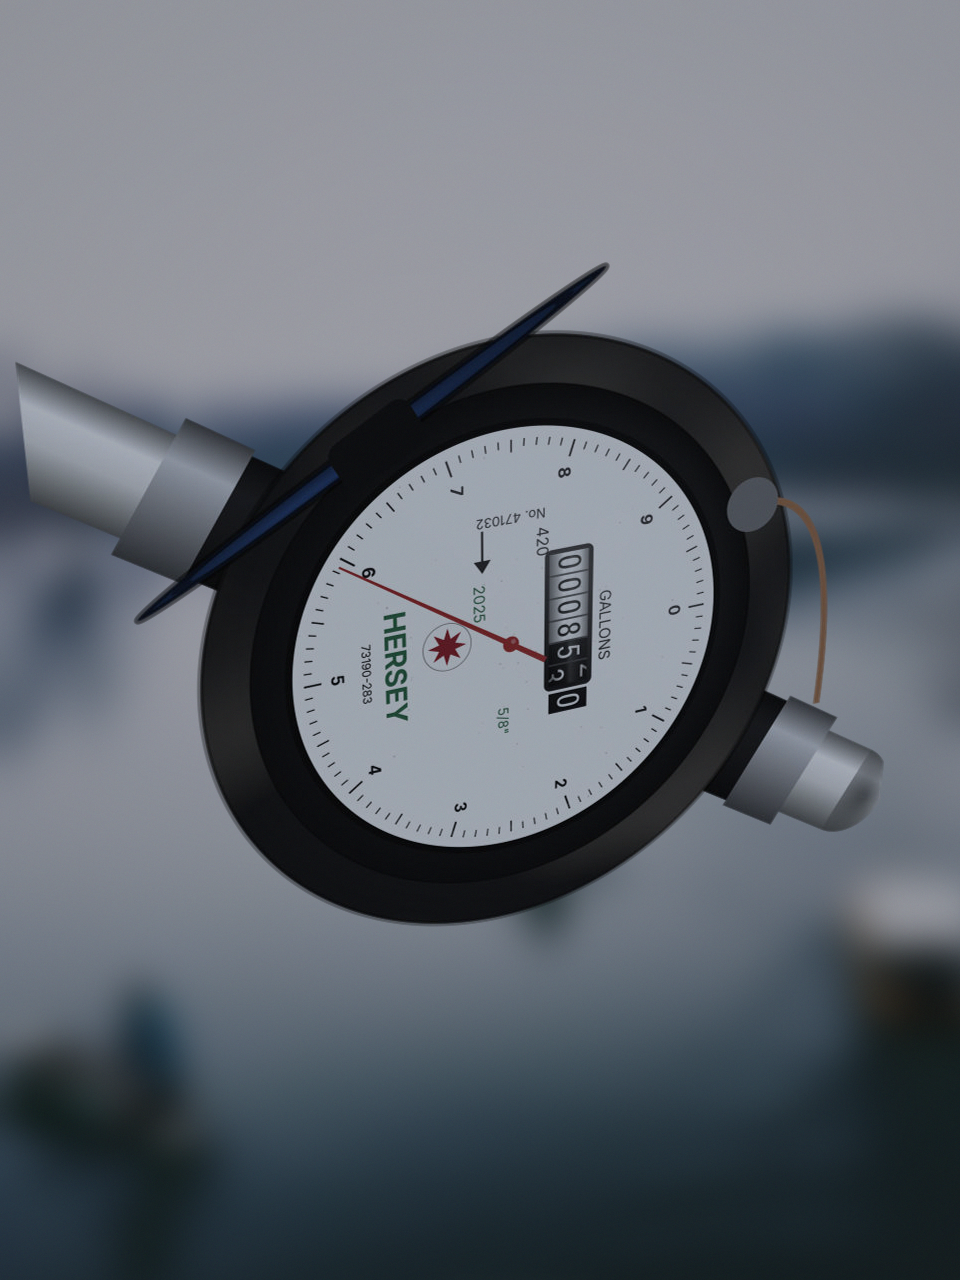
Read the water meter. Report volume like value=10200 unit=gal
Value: value=8525.9 unit=gal
